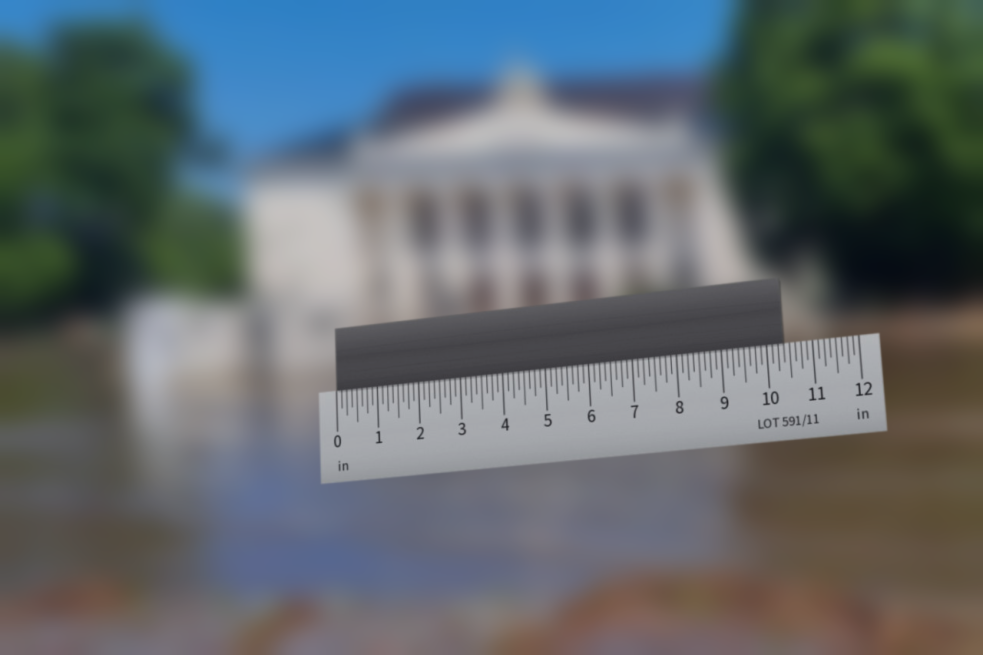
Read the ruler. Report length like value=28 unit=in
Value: value=10.375 unit=in
